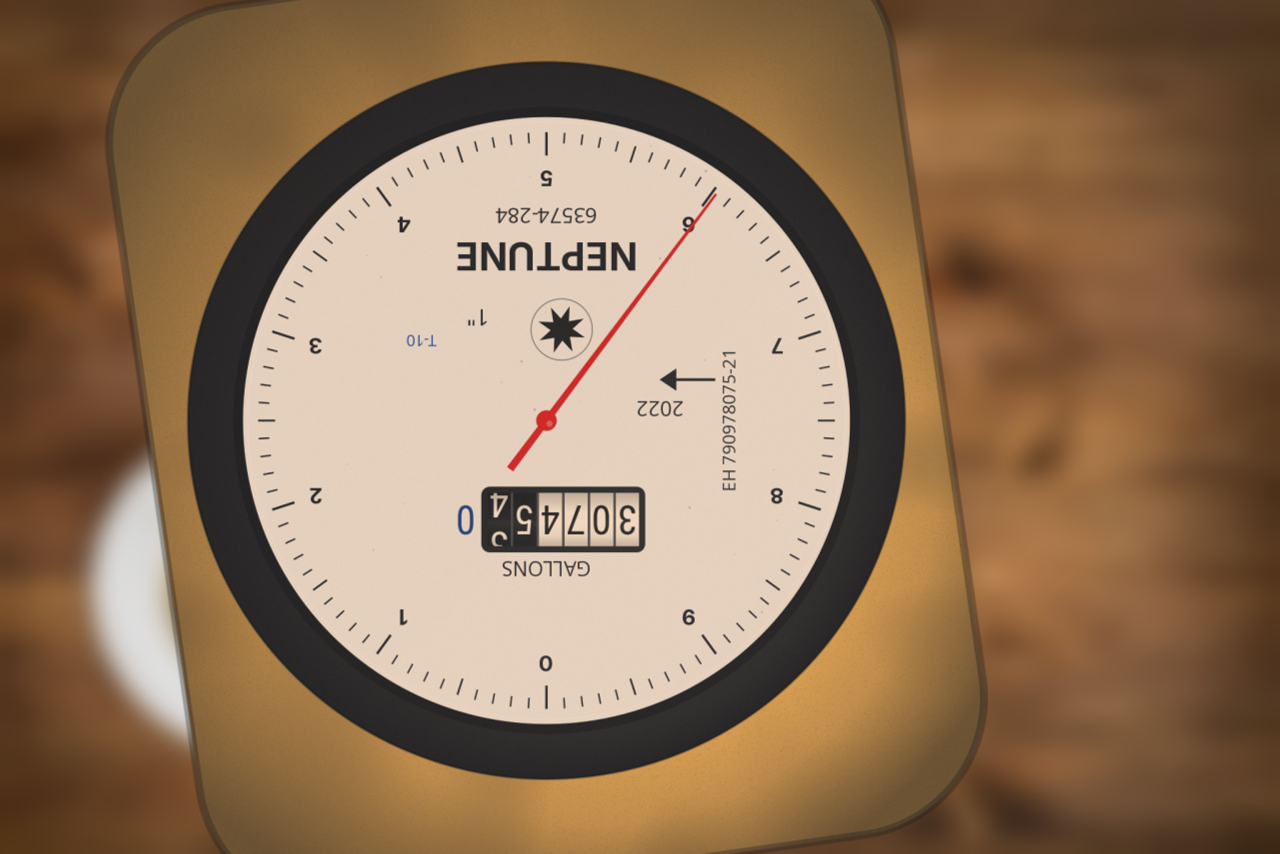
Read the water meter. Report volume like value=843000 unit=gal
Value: value=3074536.0 unit=gal
